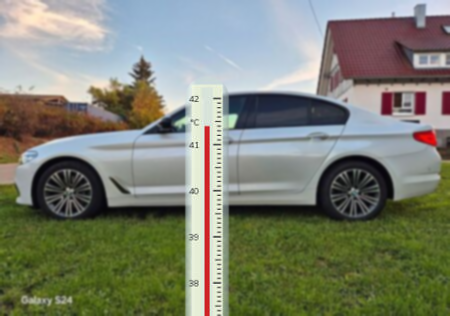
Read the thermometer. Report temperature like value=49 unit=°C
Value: value=41.4 unit=°C
